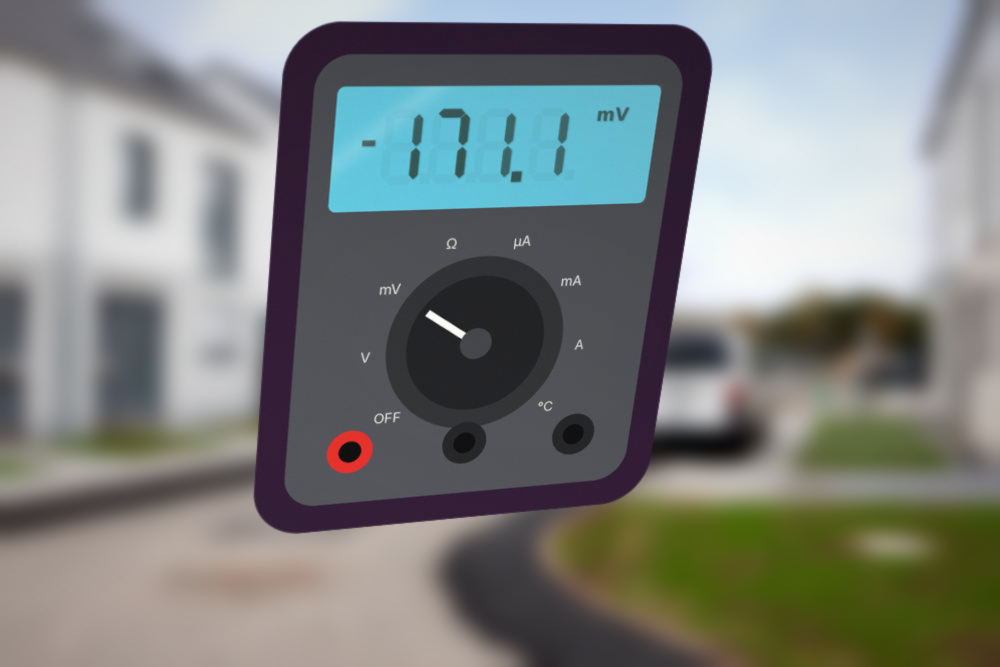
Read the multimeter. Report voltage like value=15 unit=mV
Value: value=-171.1 unit=mV
